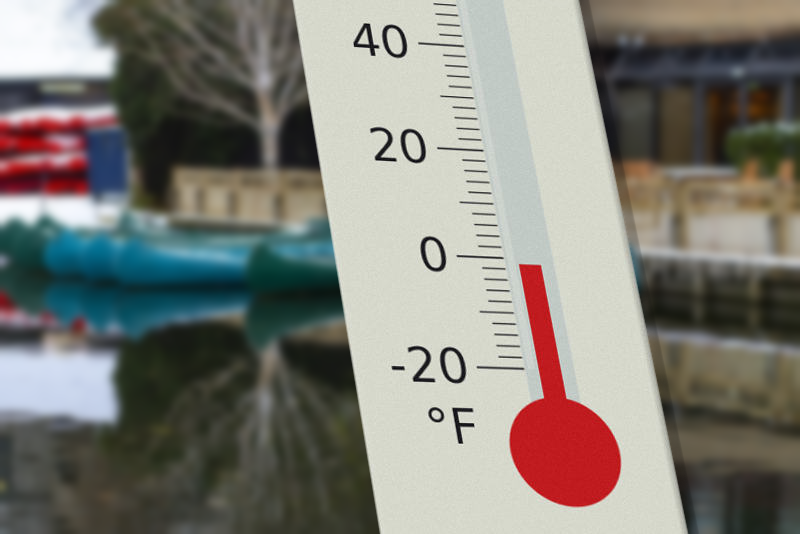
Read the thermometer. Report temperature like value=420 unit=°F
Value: value=-1 unit=°F
